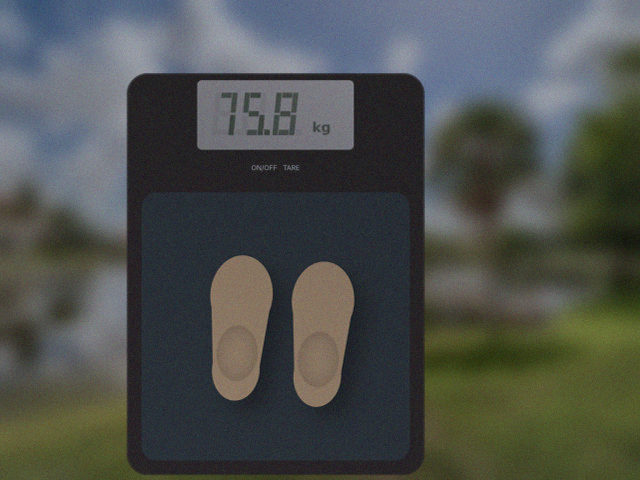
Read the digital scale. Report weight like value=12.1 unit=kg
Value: value=75.8 unit=kg
